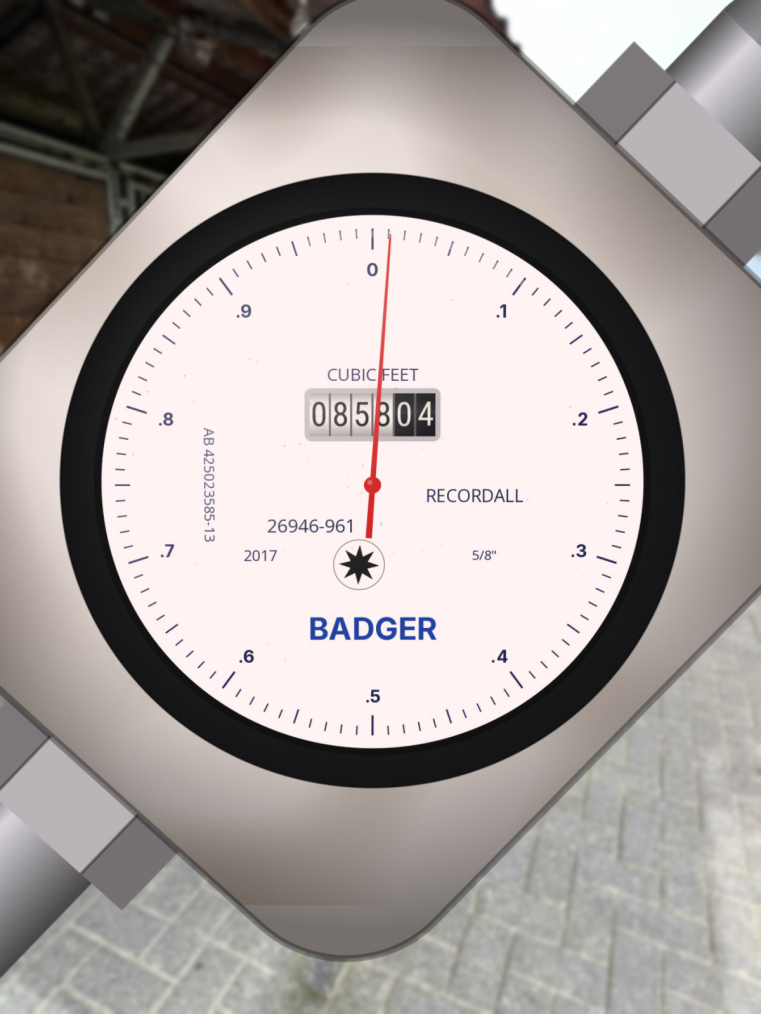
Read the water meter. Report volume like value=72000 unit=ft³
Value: value=85804.01 unit=ft³
